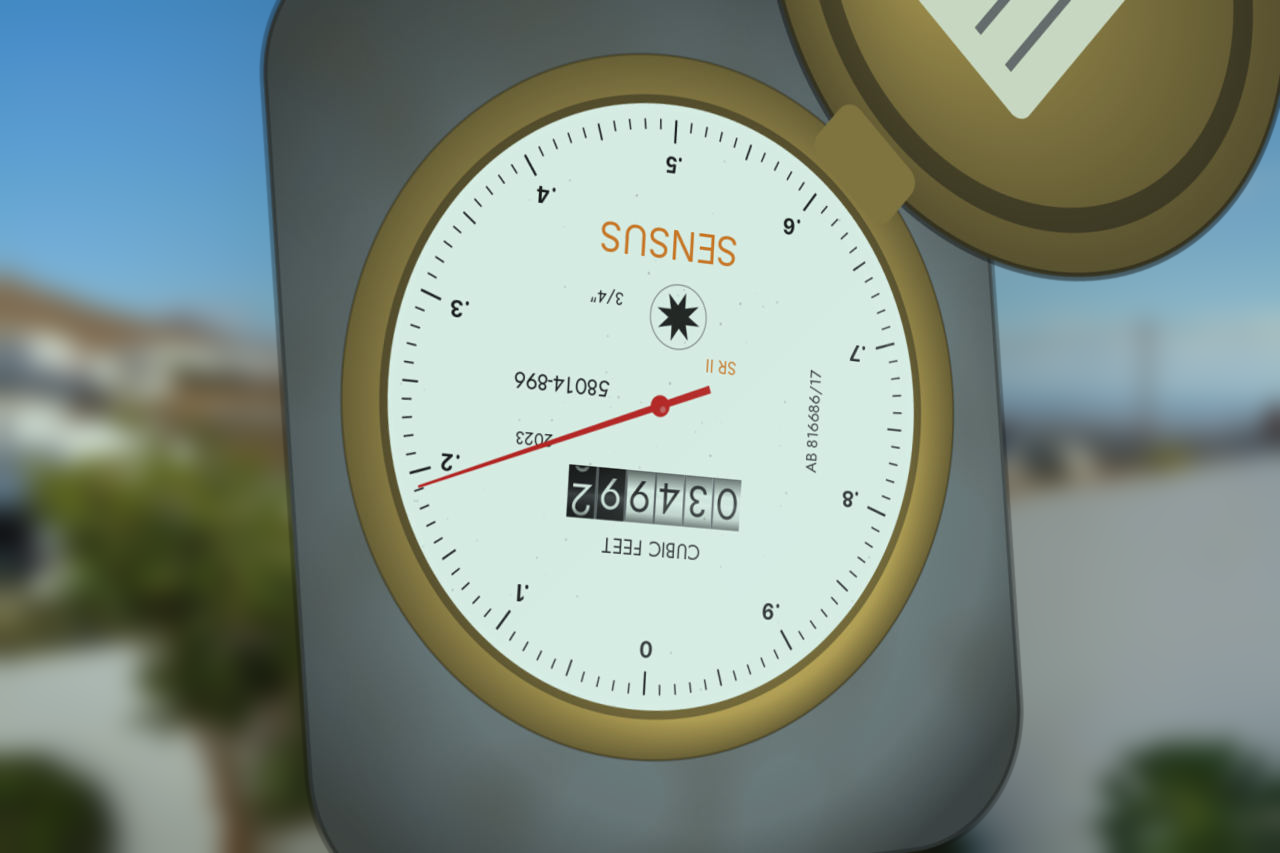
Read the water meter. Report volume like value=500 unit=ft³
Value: value=34992.19 unit=ft³
